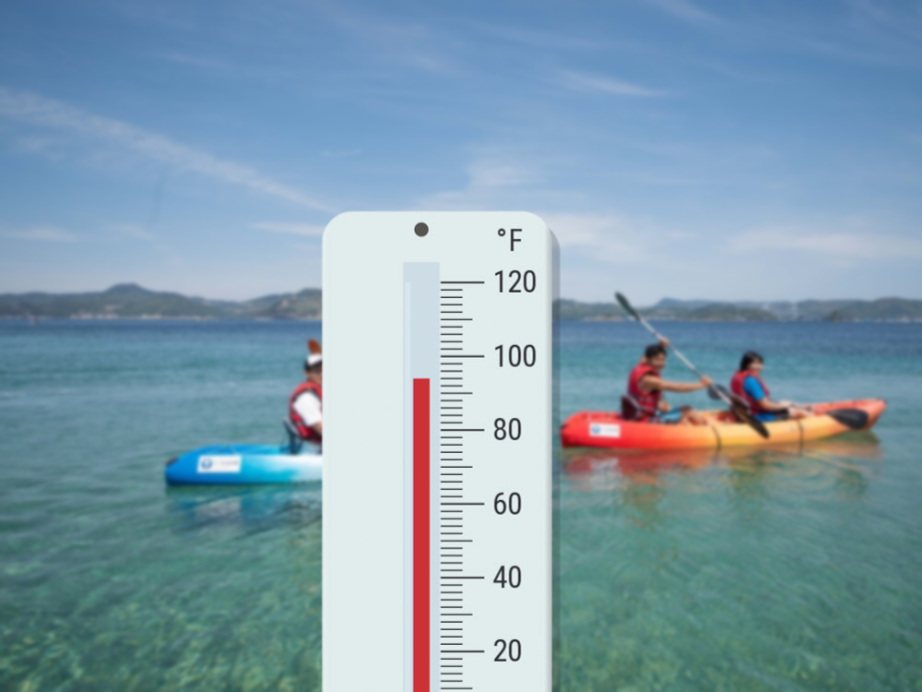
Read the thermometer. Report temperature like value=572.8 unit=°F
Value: value=94 unit=°F
